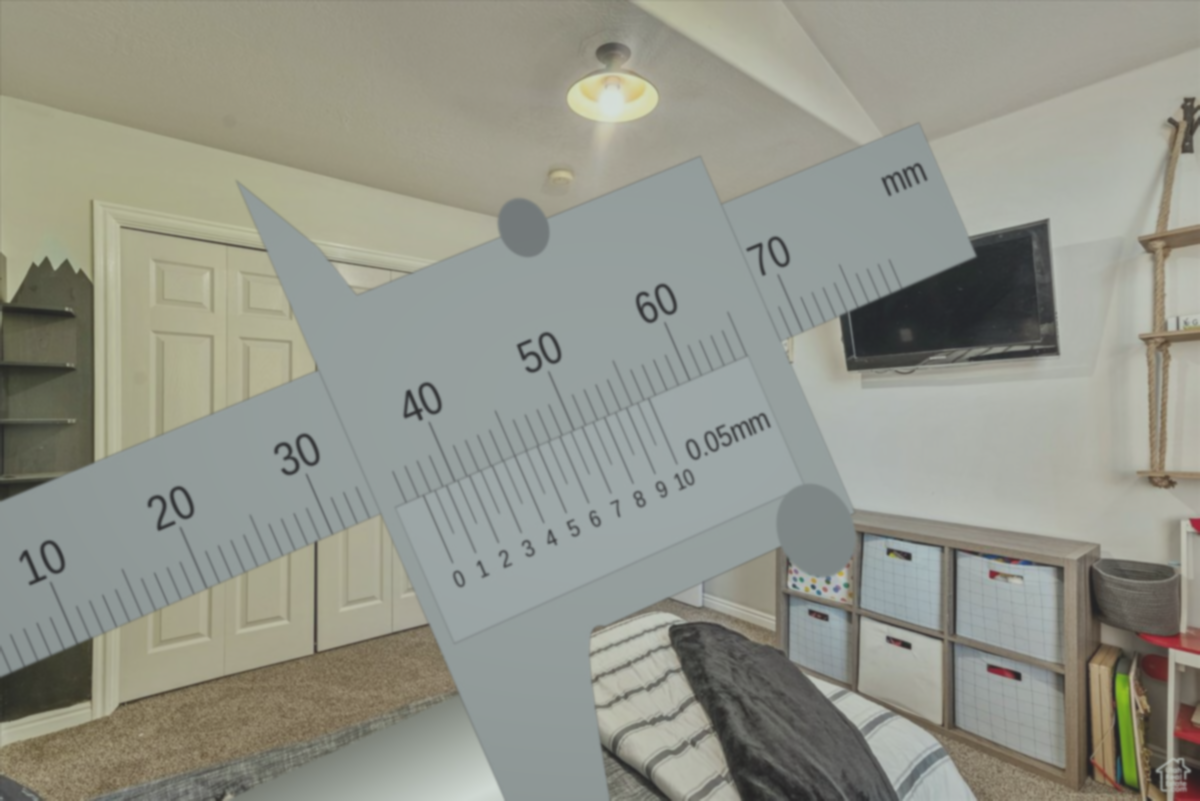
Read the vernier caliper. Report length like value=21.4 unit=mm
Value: value=37.4 unit=mm
